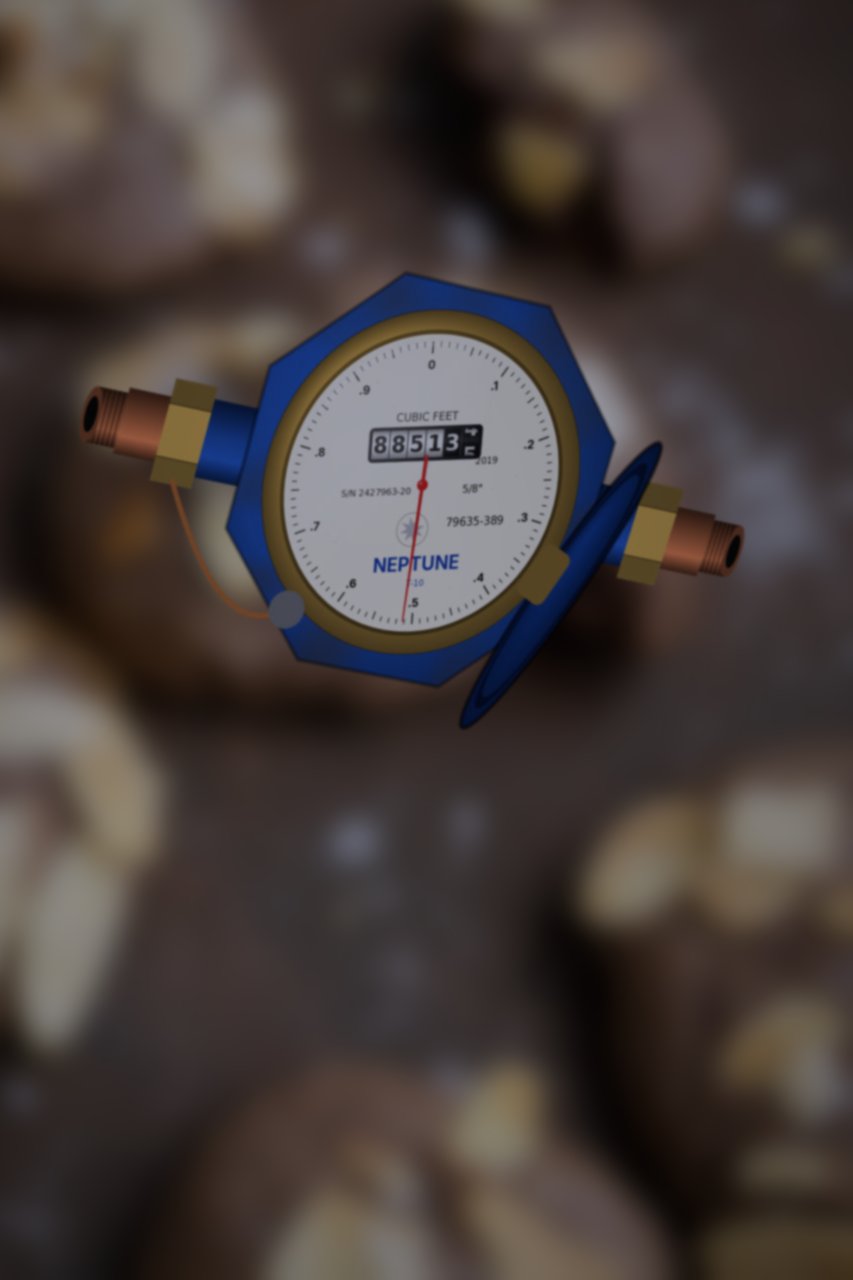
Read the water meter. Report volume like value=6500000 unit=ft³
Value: value=885134.51 unit=ft³
